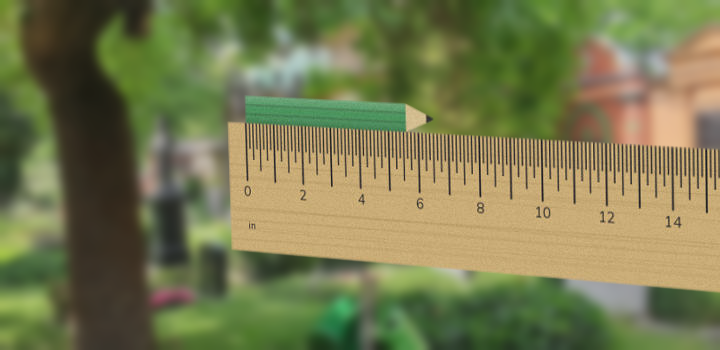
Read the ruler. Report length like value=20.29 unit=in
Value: value=6.5 unit=in
